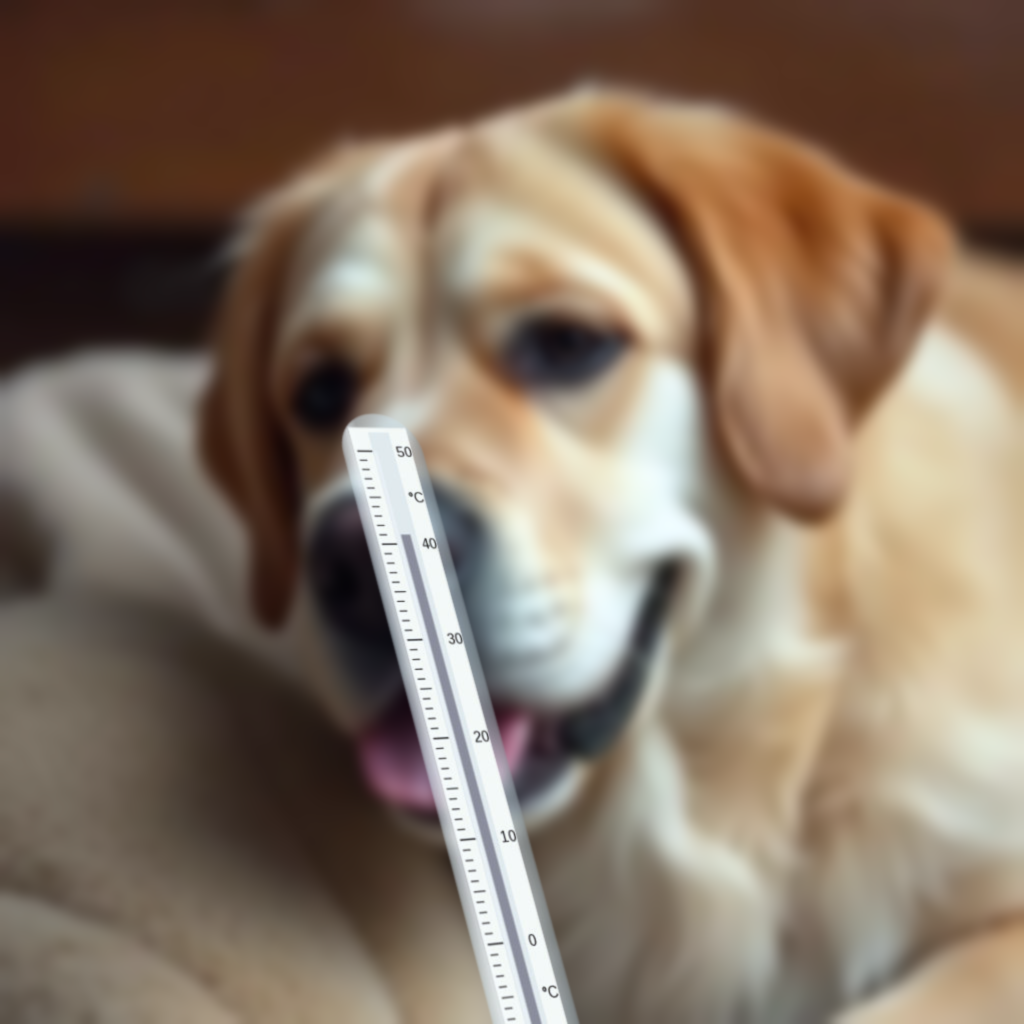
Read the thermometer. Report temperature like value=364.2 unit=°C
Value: value=41 unit=°C
